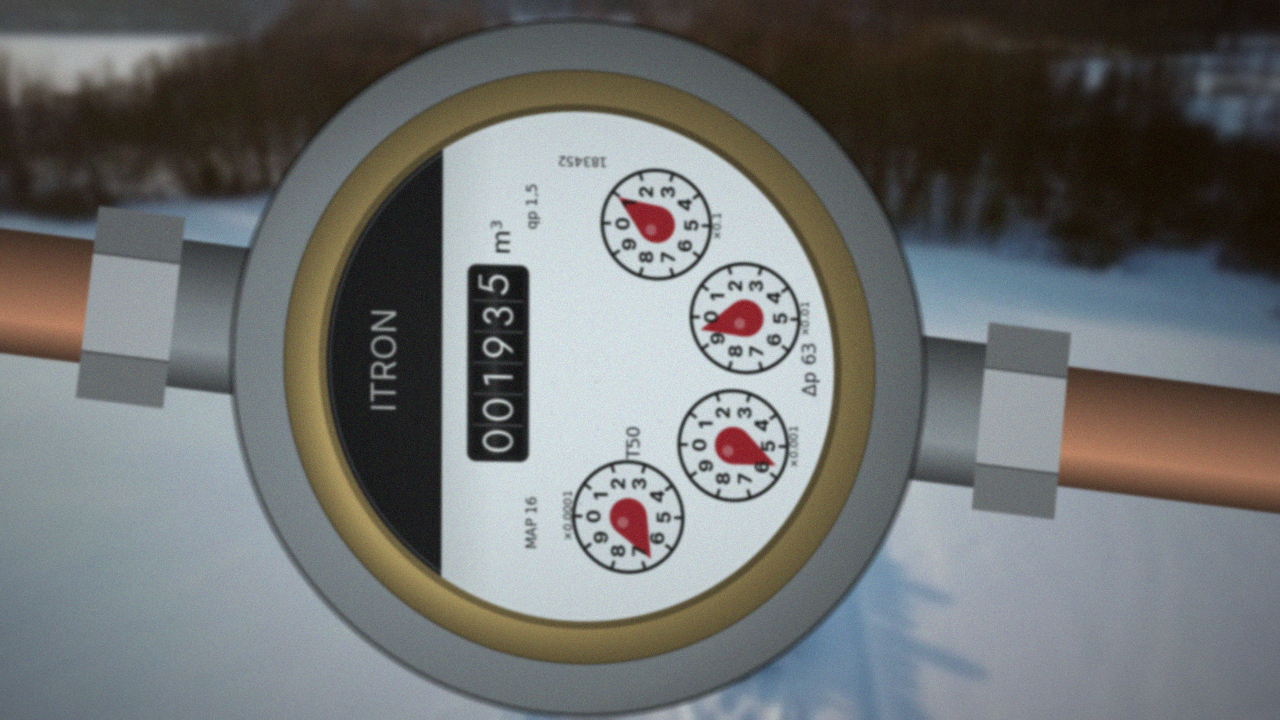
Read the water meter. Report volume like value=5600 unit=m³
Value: value=1935.0956 unit=m³
